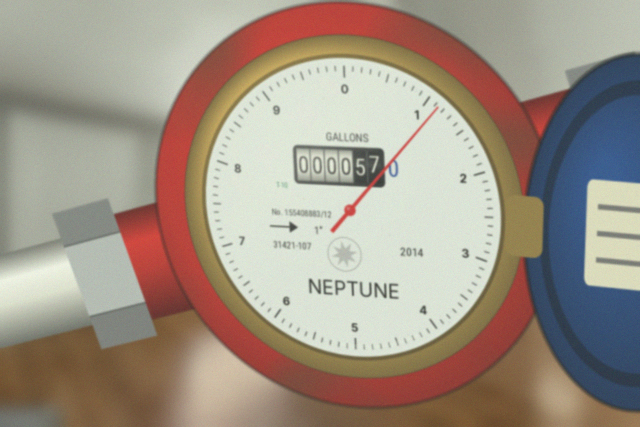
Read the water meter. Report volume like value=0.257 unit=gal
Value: value=571.1 unit=gal
